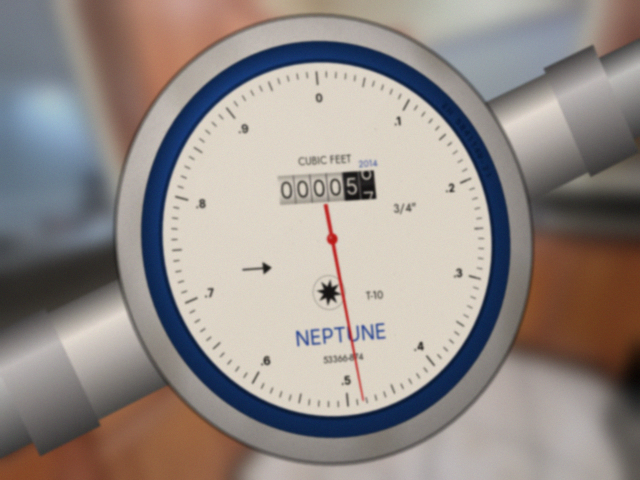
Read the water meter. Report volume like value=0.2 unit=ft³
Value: value=56.48 unit=ft³
